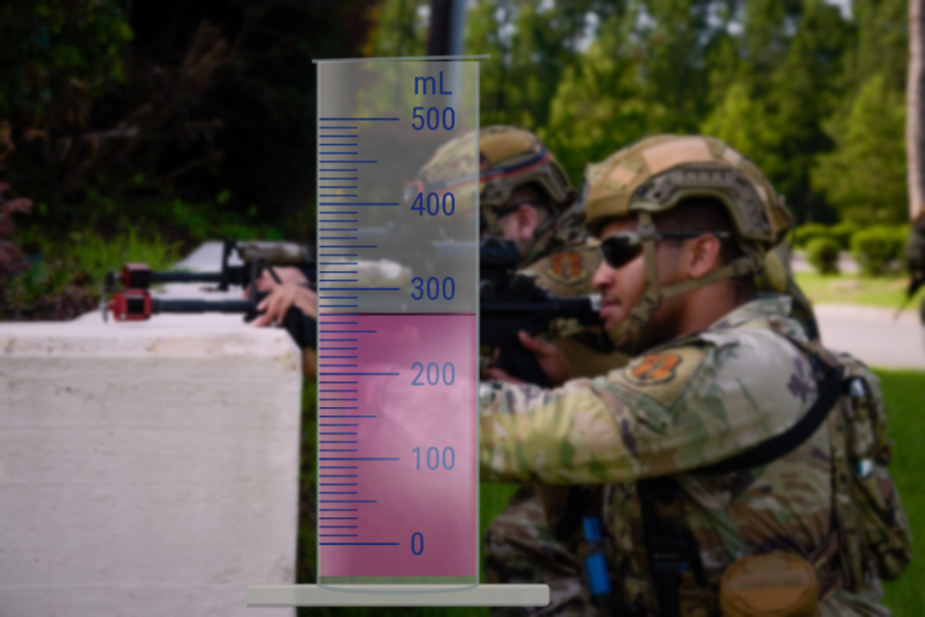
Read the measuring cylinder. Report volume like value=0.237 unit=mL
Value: value=270 unit=mL
